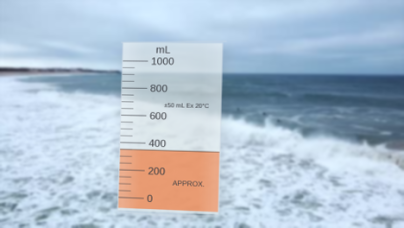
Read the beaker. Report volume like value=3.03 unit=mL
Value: value=350 unit=mL
